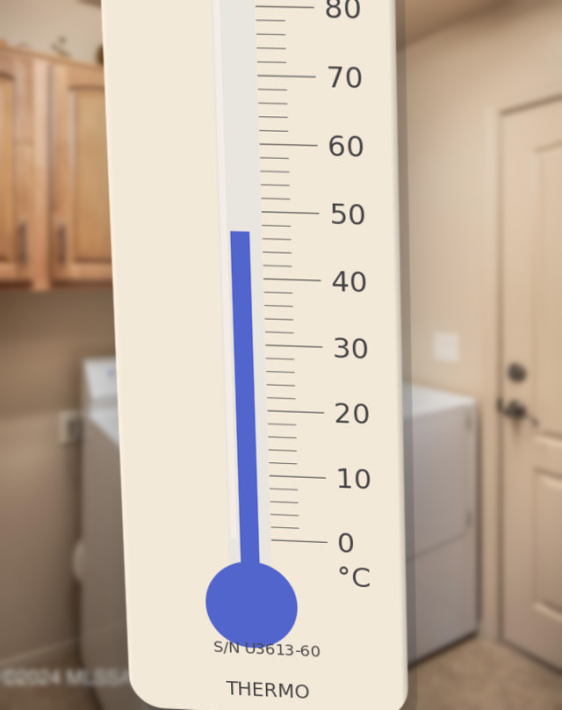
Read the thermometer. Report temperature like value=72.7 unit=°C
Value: value=47 unit=°C
